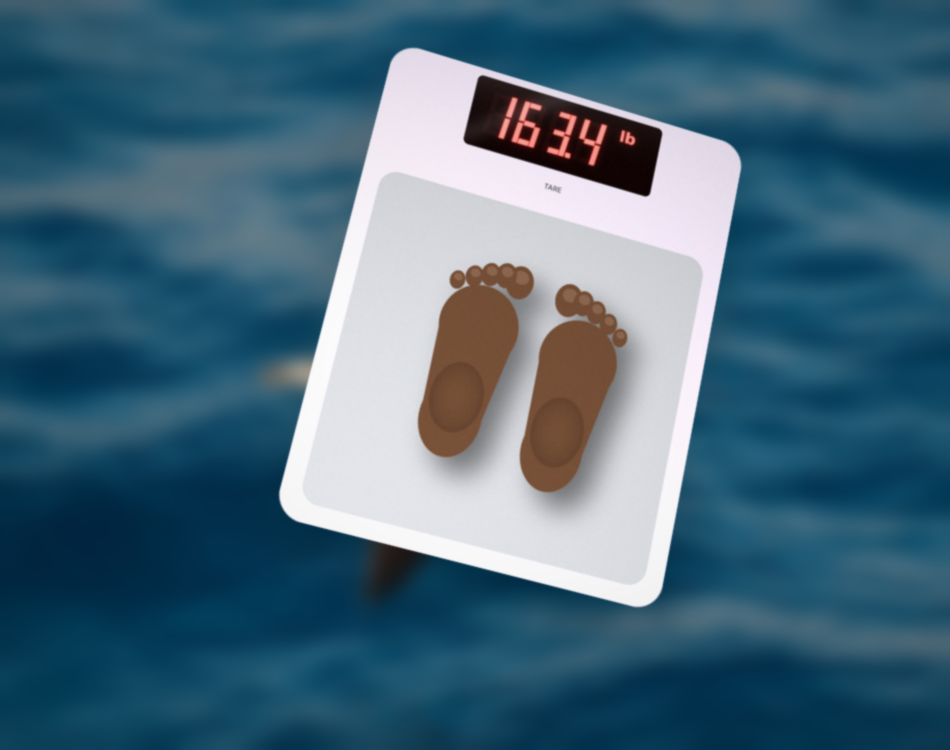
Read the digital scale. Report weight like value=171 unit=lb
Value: value=163.4 unit=lb
